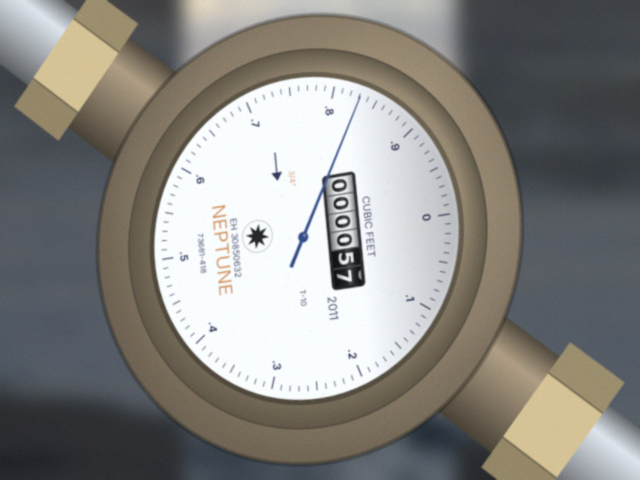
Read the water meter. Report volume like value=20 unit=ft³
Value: value=56.83 unit=ft³
